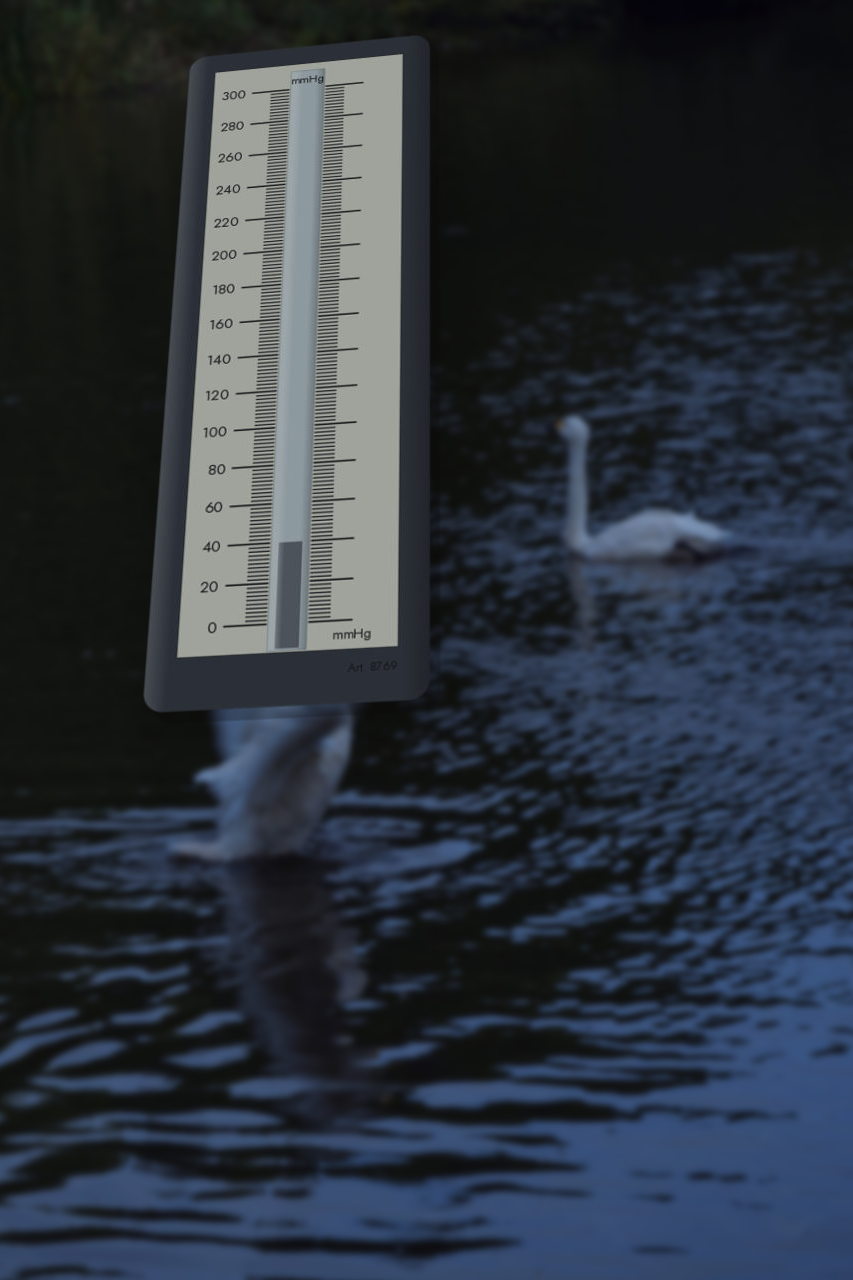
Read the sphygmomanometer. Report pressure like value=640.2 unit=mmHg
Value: value=40 unit=mmHg
